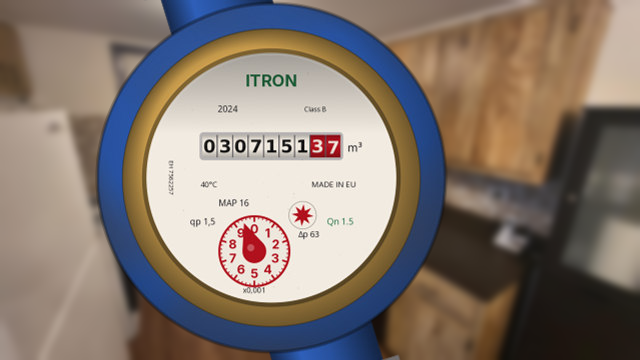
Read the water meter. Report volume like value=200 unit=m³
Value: value=307151.369 unit=m³
